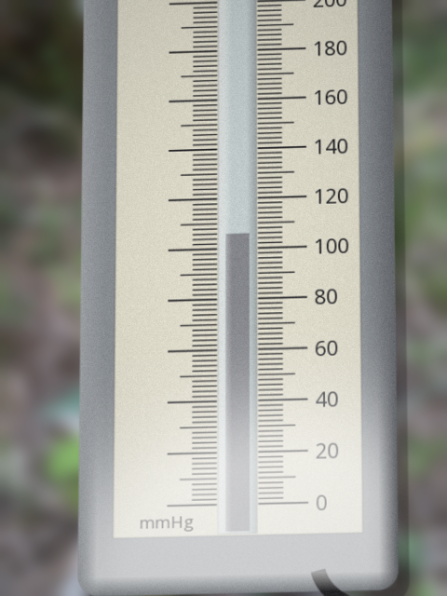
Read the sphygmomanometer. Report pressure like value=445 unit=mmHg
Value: value=106 unit=mmHg
